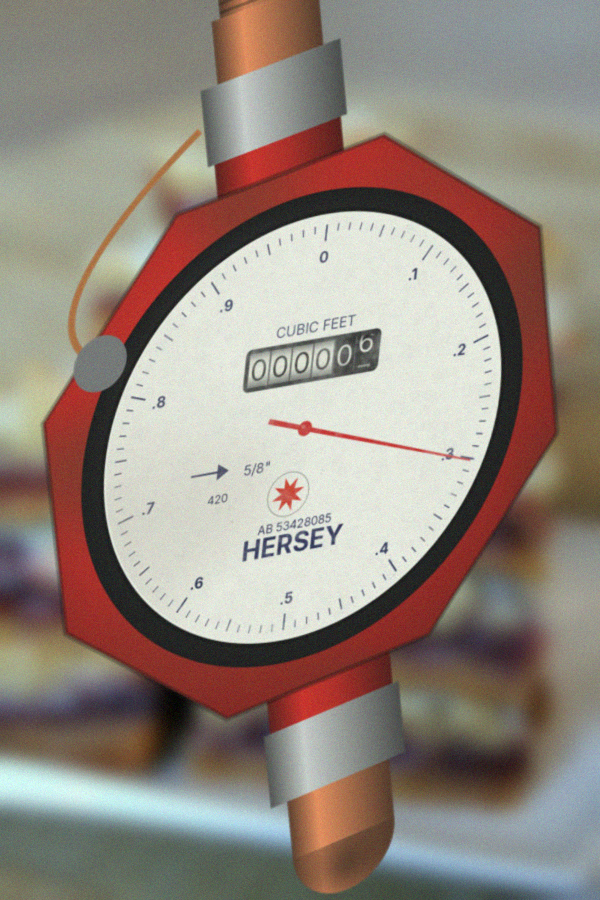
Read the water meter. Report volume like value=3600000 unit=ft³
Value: value=6.30 unit=ft³
